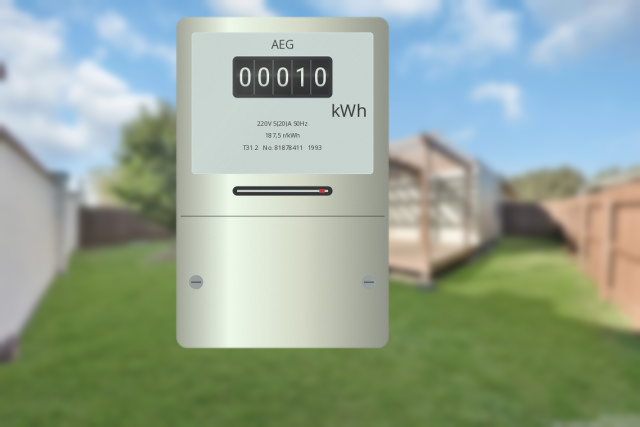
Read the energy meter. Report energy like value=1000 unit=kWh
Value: value=10 unit=kWh
